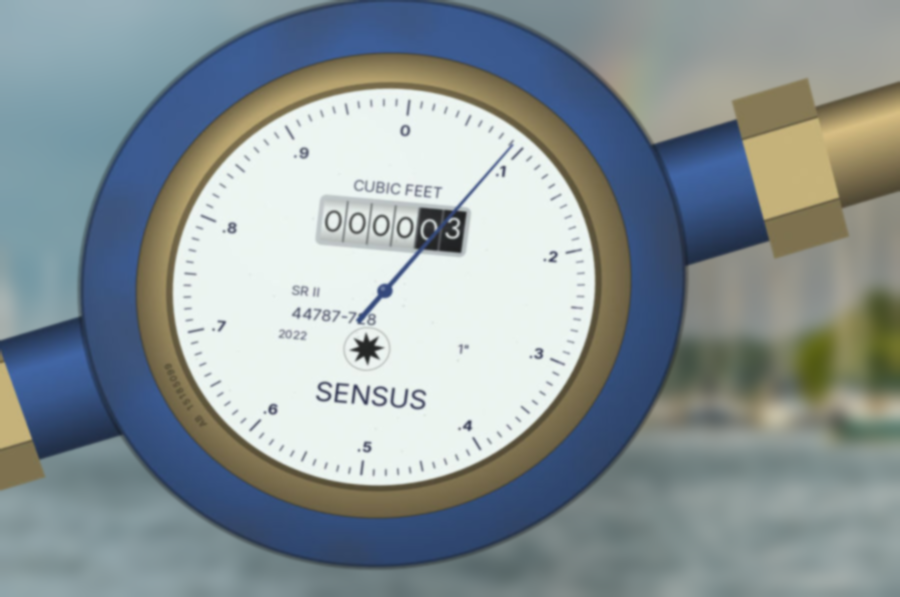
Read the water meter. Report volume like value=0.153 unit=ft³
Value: value=3.09 unit=ft³
